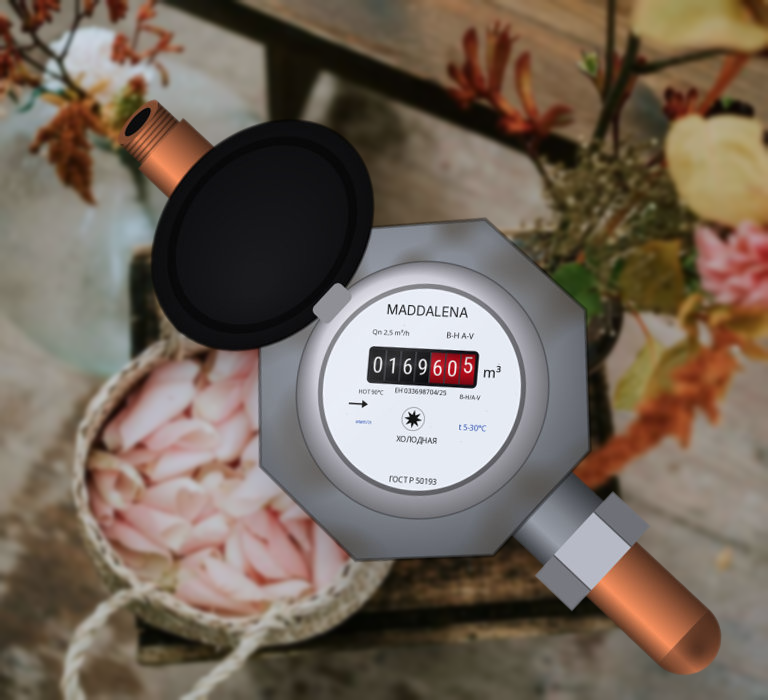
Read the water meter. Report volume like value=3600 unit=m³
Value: value=169.605 unit=m³
